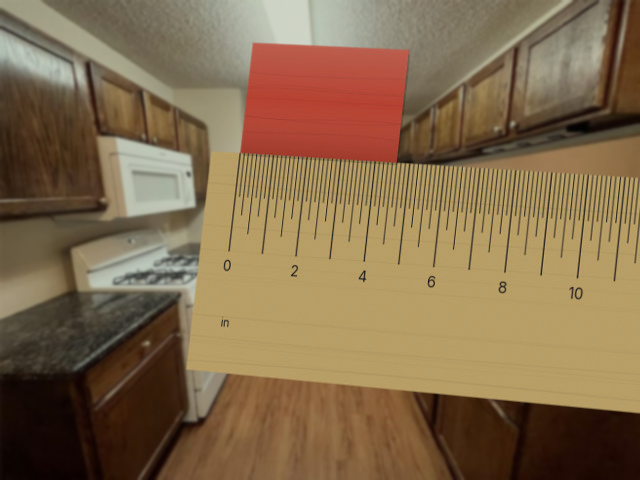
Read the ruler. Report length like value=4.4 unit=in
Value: value=4.625 unit=in
